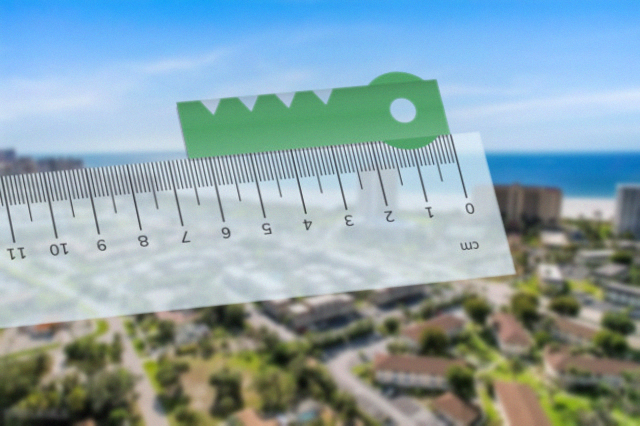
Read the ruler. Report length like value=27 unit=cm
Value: value=6.5 unit=cm
